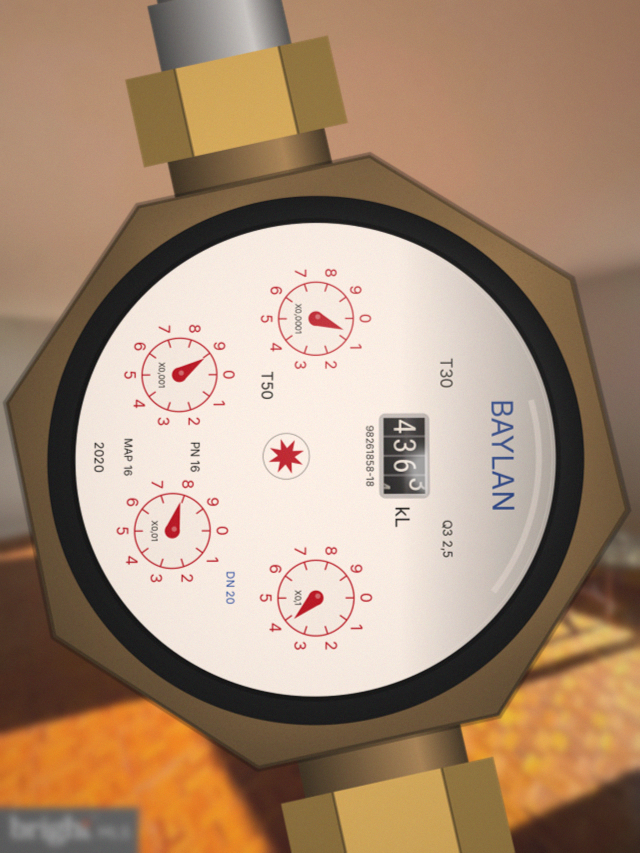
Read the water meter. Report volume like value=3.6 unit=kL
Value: value=4363.3790 unit=kL
